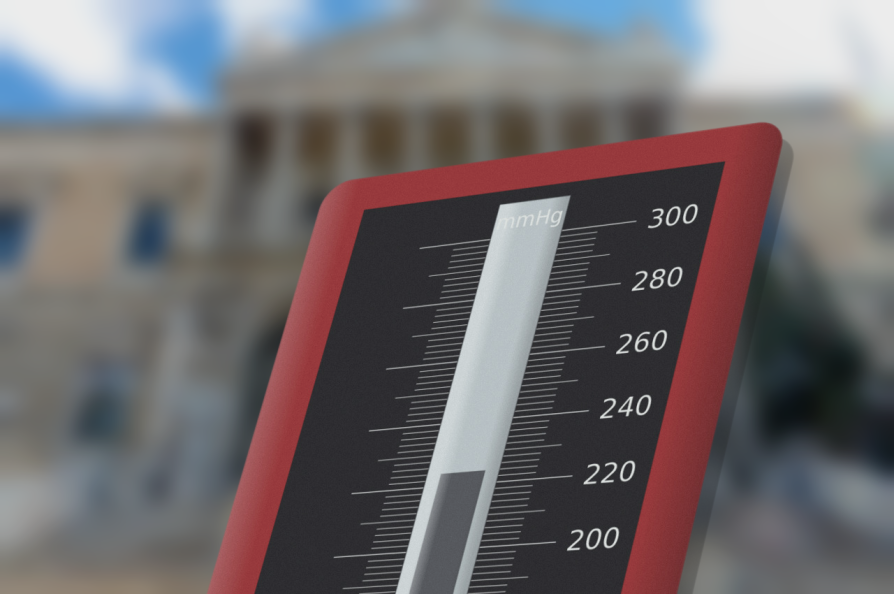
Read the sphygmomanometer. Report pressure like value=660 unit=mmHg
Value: value=224 unit=mmHg
